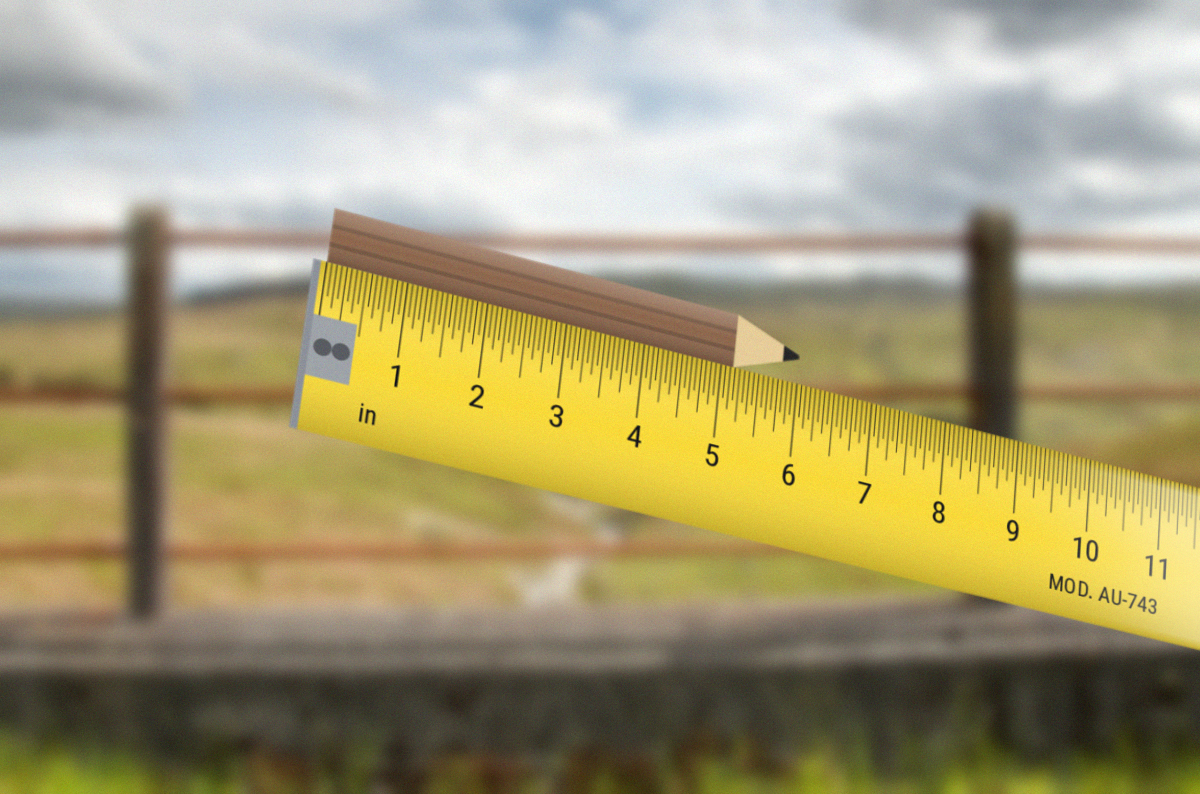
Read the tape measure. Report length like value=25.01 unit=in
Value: value=6 unit=in
